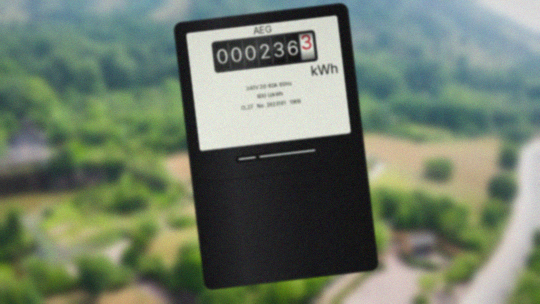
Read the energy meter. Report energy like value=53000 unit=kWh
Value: value=236.3 unit=kWh
